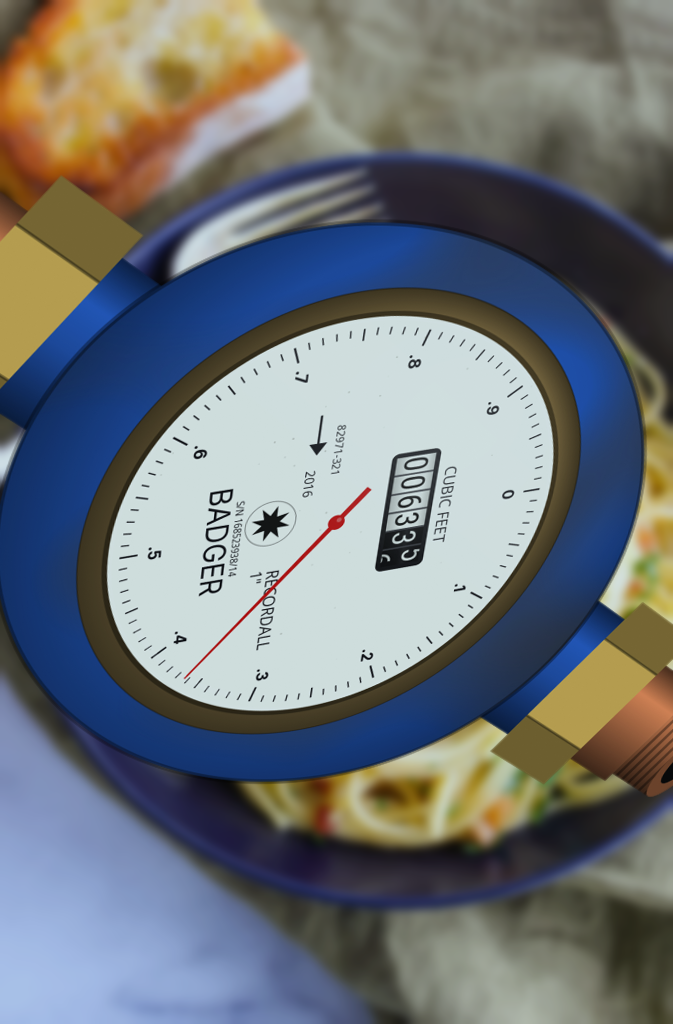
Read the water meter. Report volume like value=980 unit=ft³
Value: value=6335.36 unit=ft³
